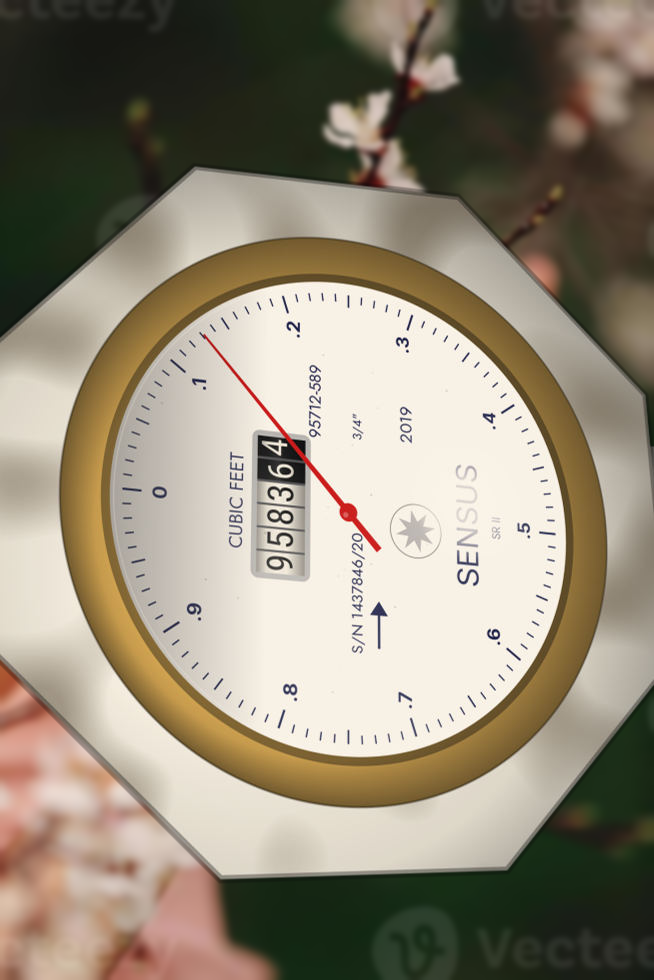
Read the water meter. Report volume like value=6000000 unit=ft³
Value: value=958364.13 unit=ft³
